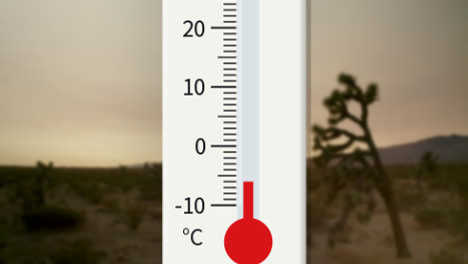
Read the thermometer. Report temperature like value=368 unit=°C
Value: value=-6 unit=°C
